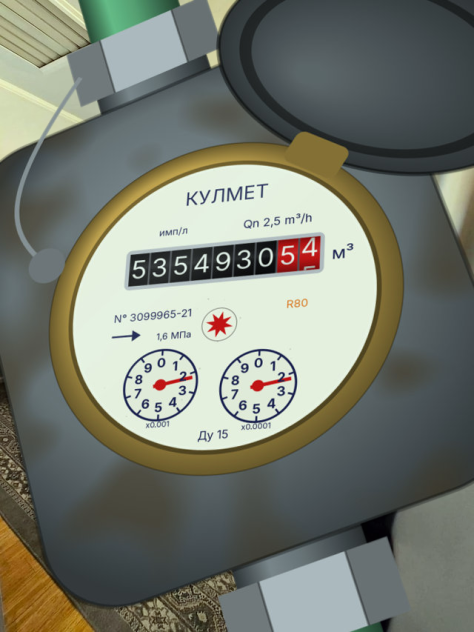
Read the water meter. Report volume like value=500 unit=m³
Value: value=5354930.5422 unit=m³
